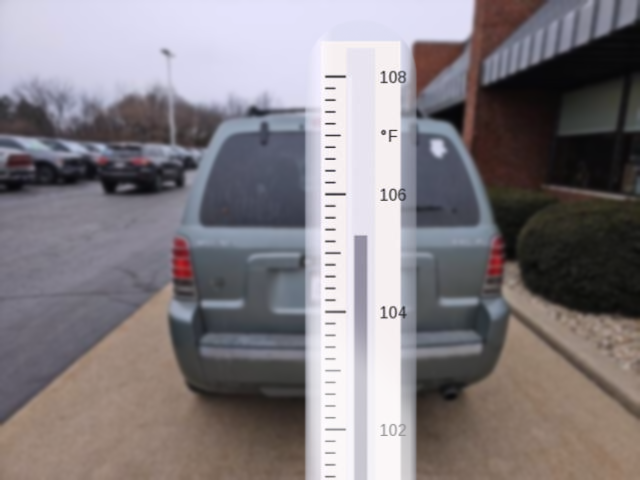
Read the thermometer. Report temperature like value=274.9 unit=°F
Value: value=105.3 unit=°F
